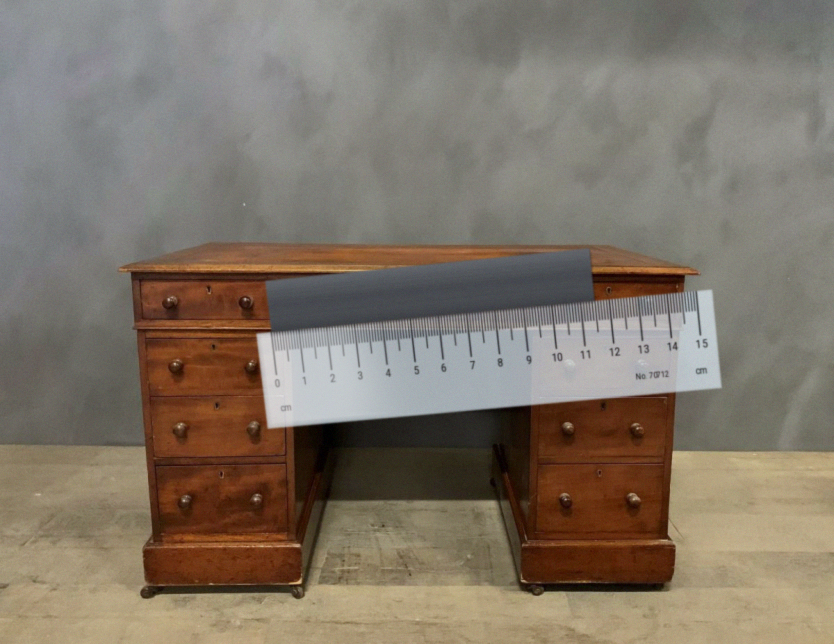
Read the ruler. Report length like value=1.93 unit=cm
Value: value=11.5 unit=cm
